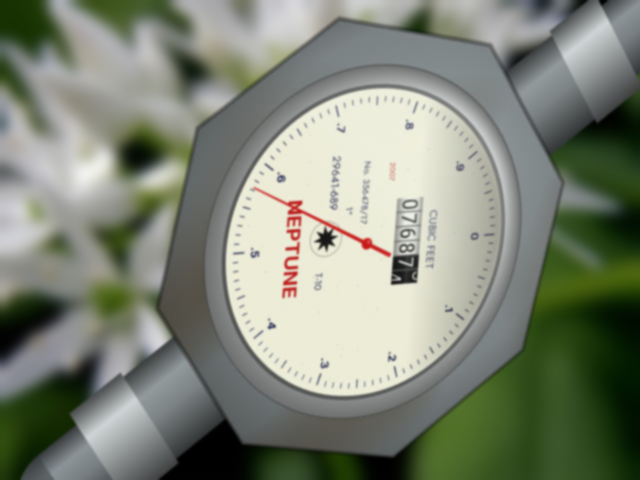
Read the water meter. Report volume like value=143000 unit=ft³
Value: value=76873.57 unit=ft³
